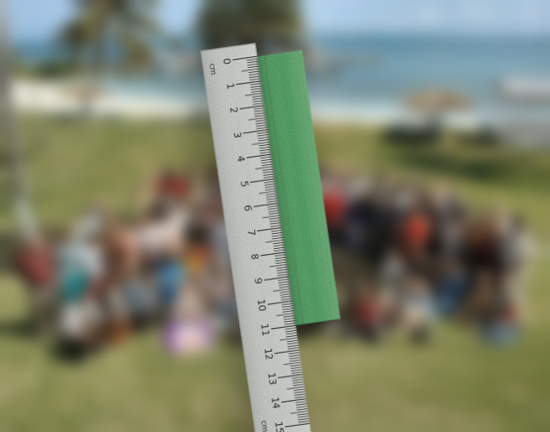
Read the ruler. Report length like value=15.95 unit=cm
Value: value=11 unit=cm
